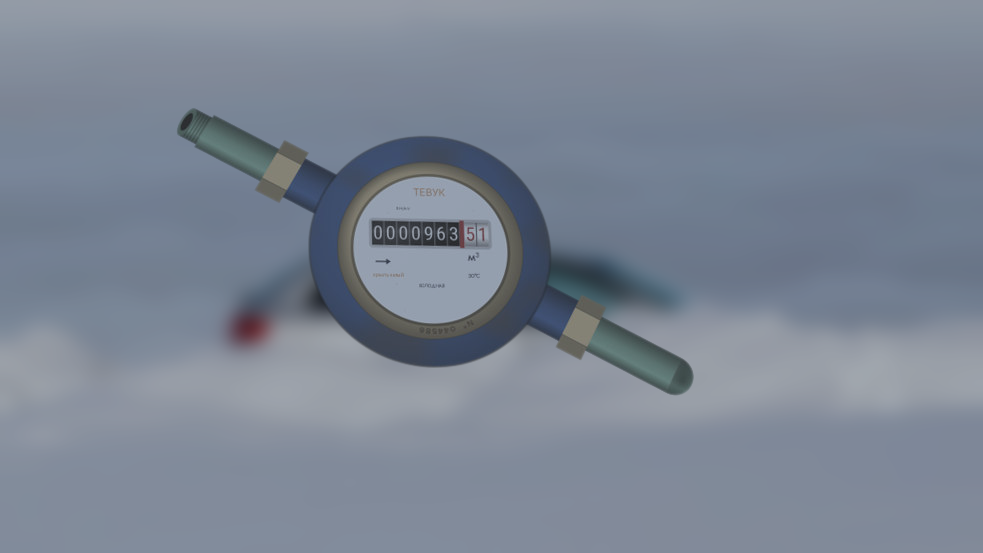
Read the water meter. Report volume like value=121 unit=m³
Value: value=963.51 unit=m³
